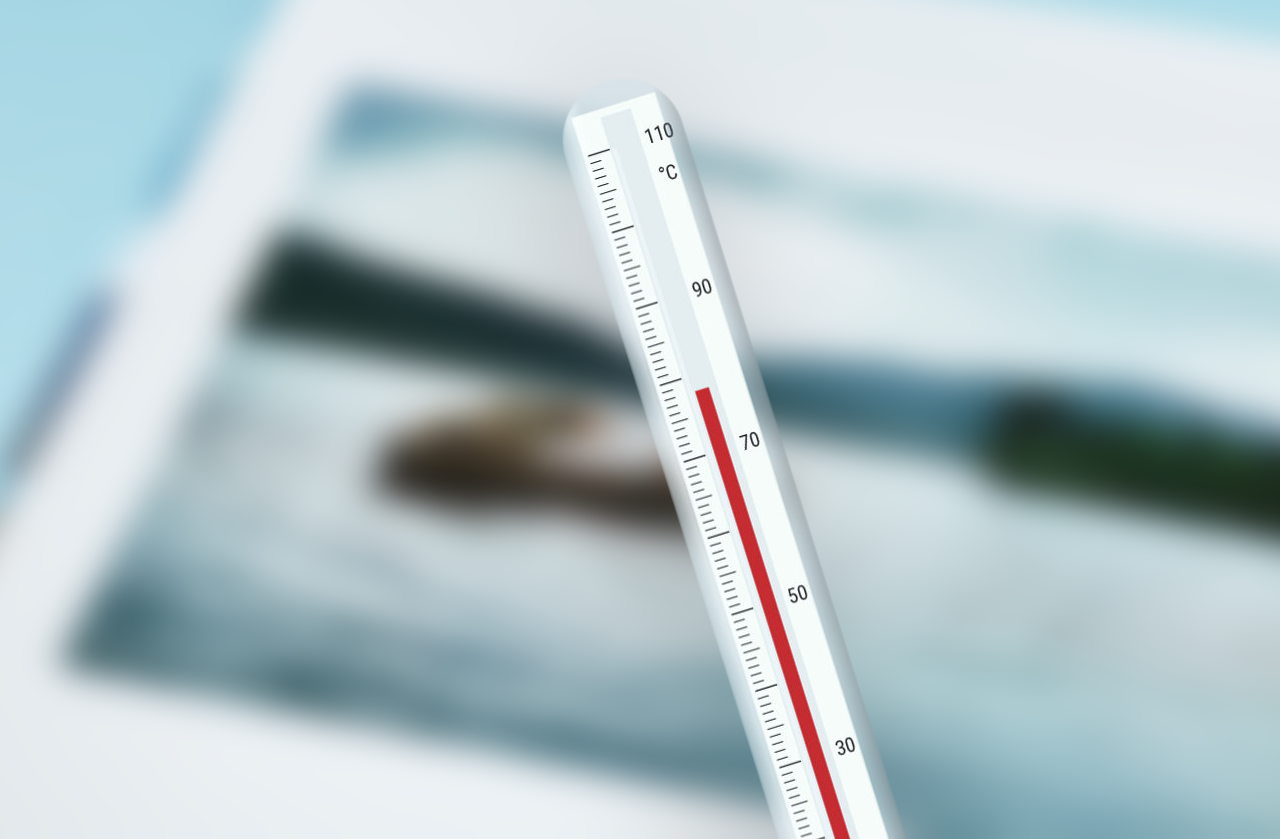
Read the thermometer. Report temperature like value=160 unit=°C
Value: value=78 unit=°C
